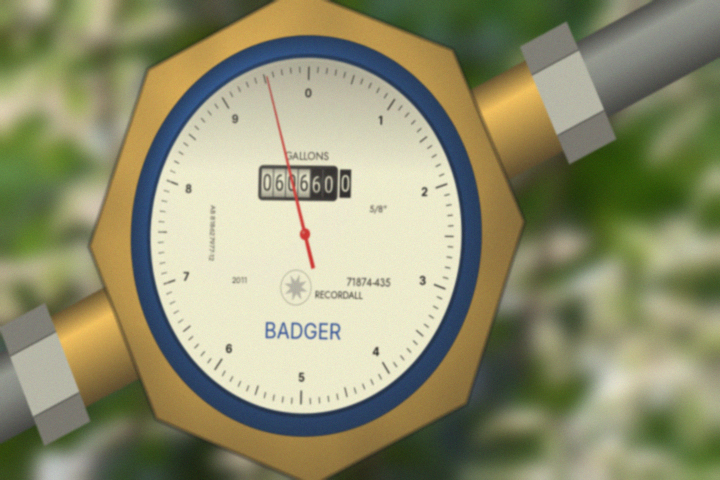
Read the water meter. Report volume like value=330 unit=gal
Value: value=606599.5 unit=gal
